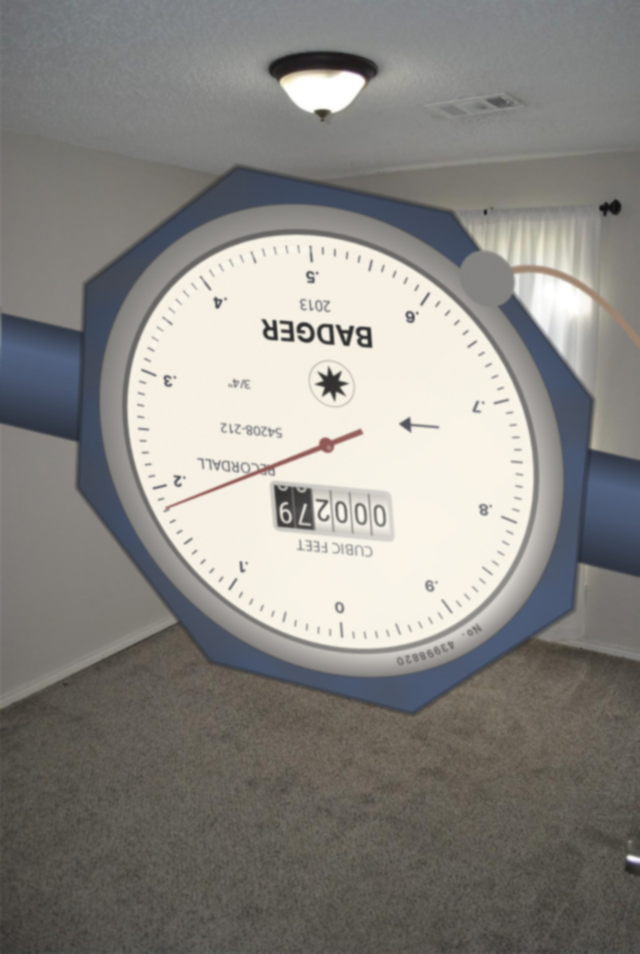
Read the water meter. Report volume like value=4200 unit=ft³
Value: value=279.18 unit=ft³
